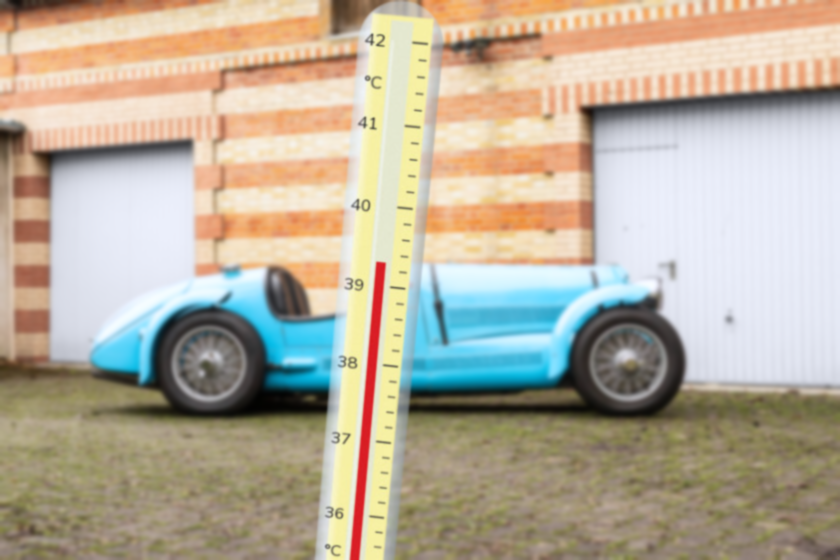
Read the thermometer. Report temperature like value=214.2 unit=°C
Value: value=39.3 unit=°C
